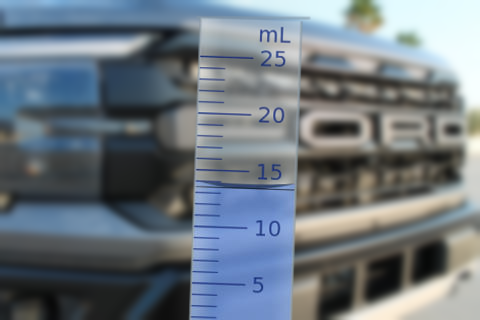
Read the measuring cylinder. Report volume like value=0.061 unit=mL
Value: value=13.5 unit=mL
